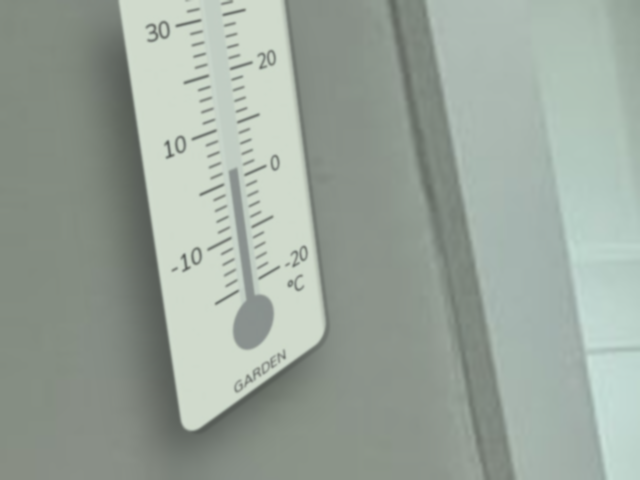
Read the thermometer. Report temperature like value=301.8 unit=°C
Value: value=2 unit=°C
